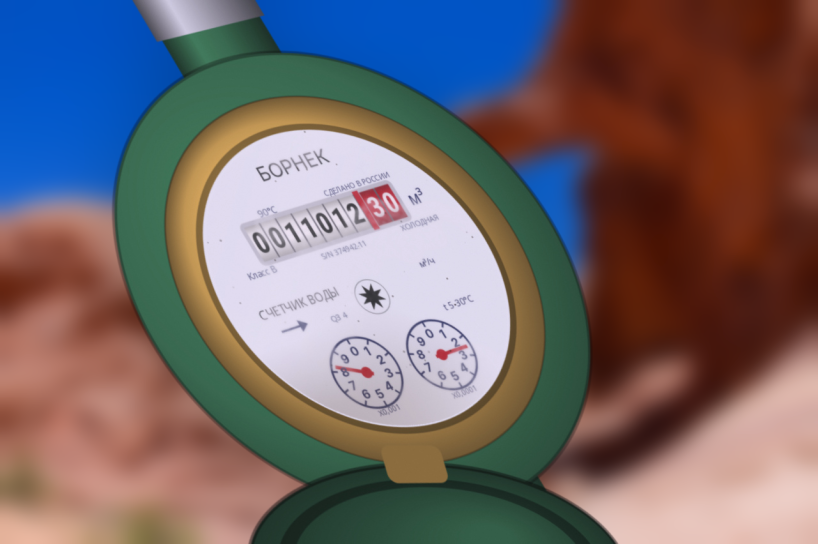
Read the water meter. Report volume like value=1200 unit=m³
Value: value=11012.3082 unit=m³
